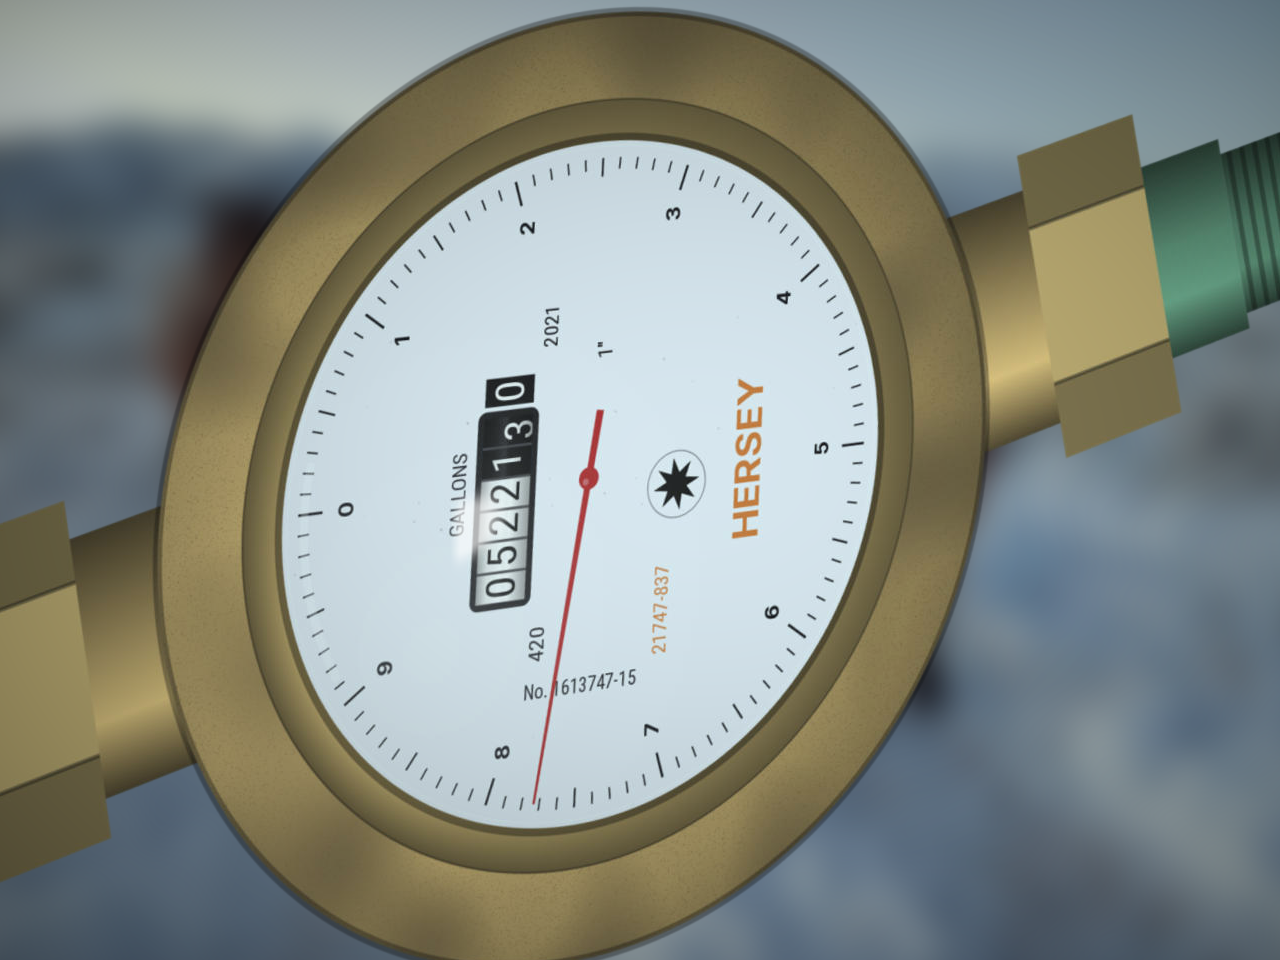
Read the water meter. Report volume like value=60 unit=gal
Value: value=522127.7 unit=gal
